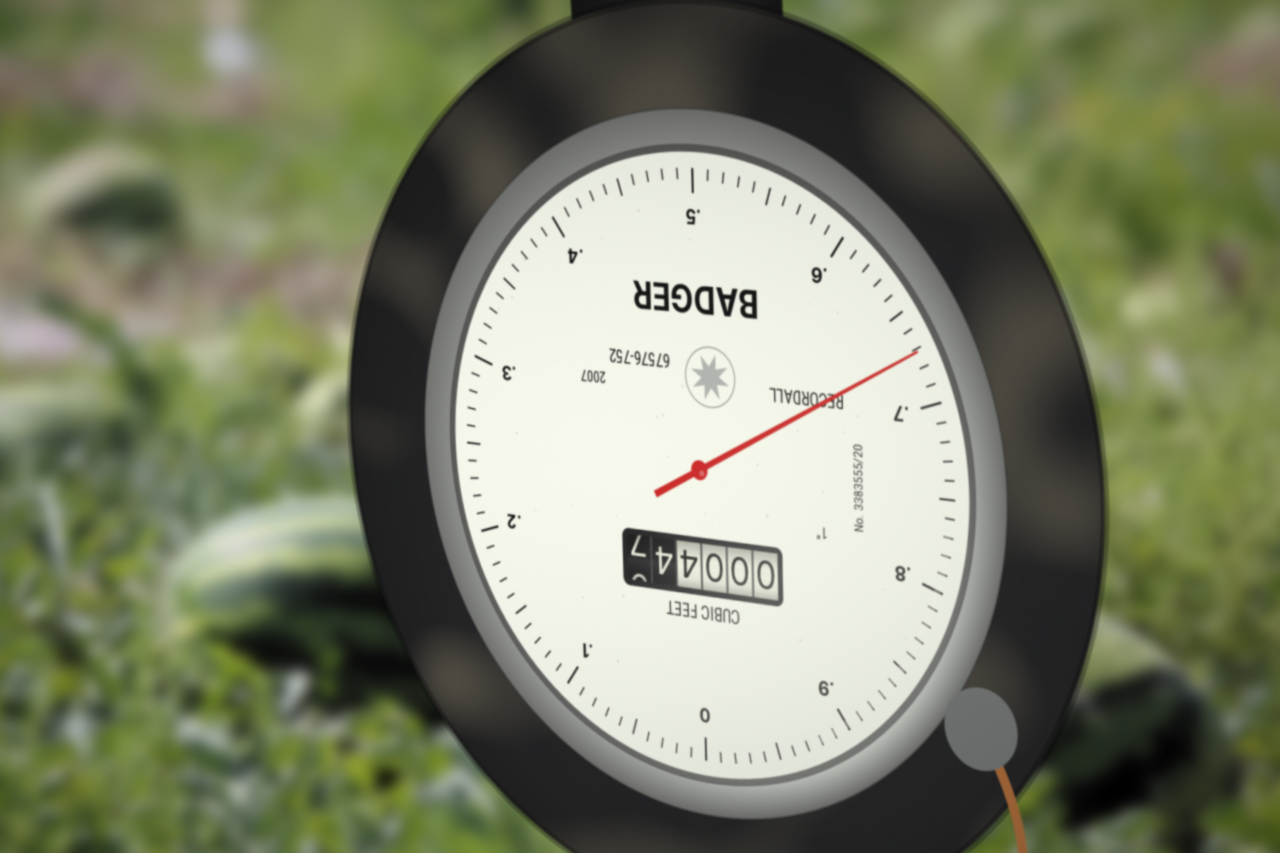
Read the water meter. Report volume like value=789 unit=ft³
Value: value=446.67 unit=ft³
